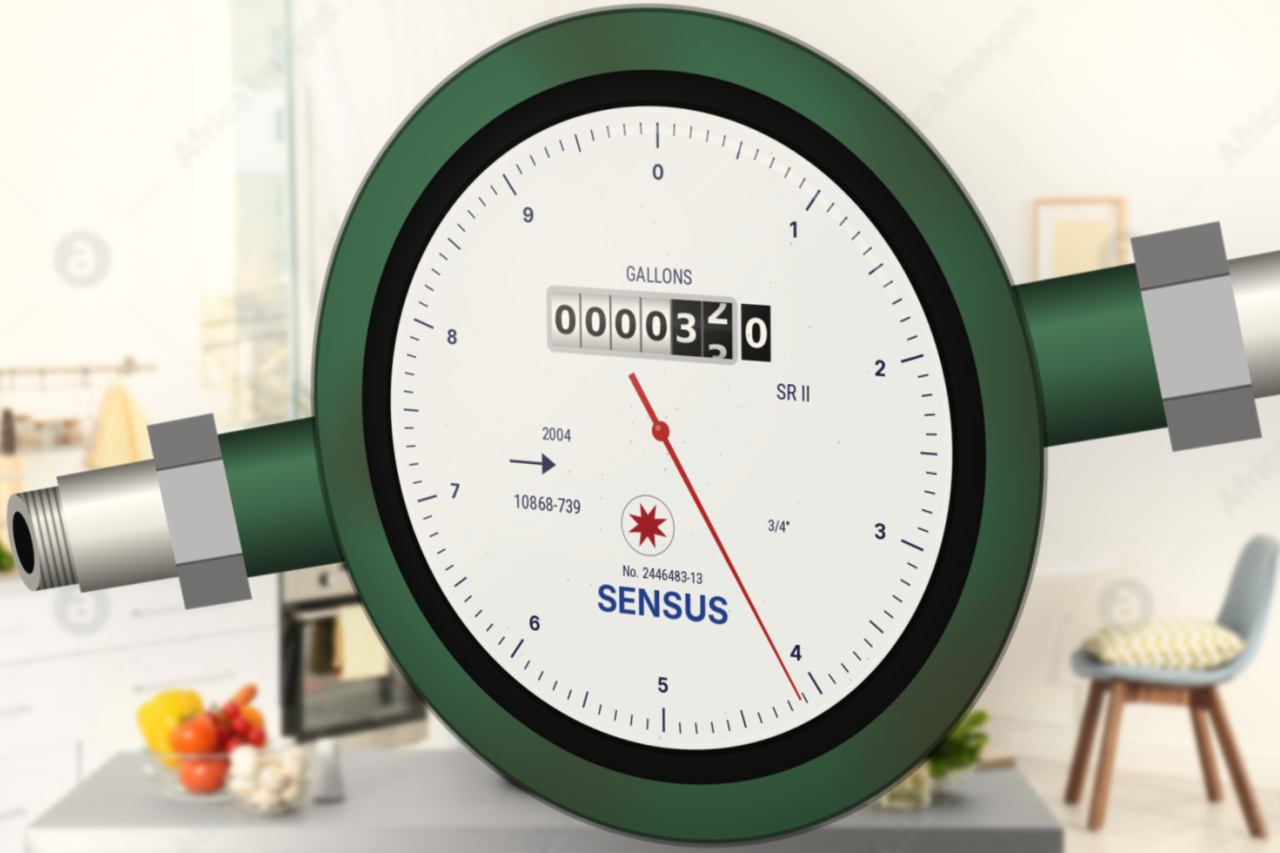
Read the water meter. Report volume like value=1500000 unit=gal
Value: value=324.1 unit=gal
